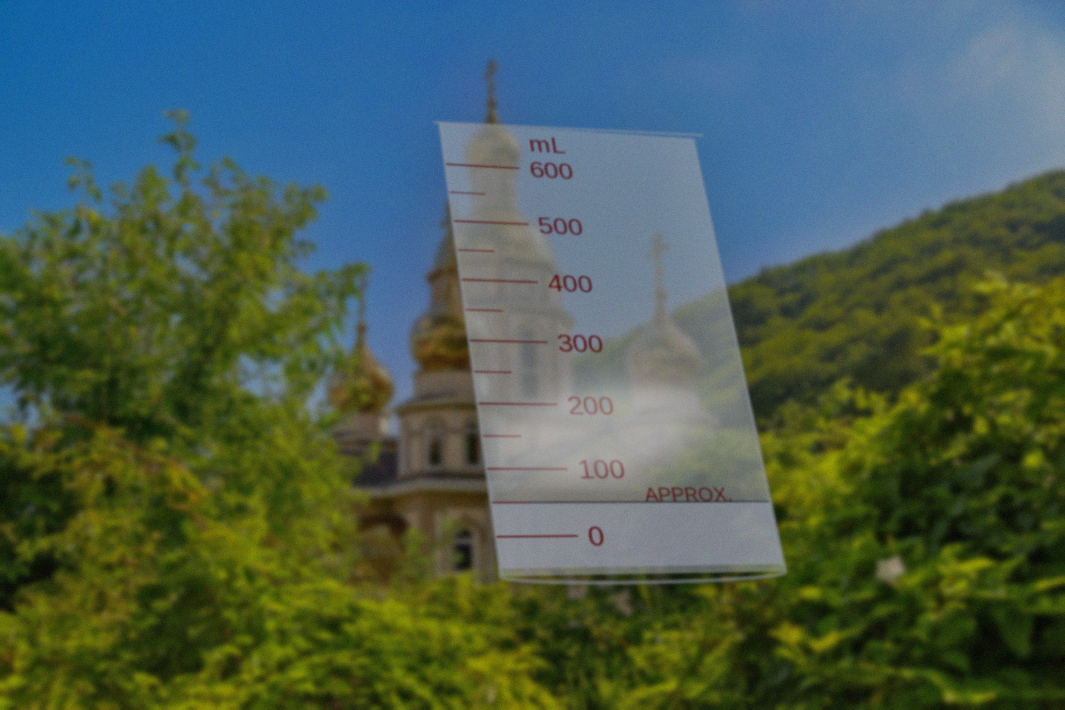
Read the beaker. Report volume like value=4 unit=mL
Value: value=50 unit=mL
